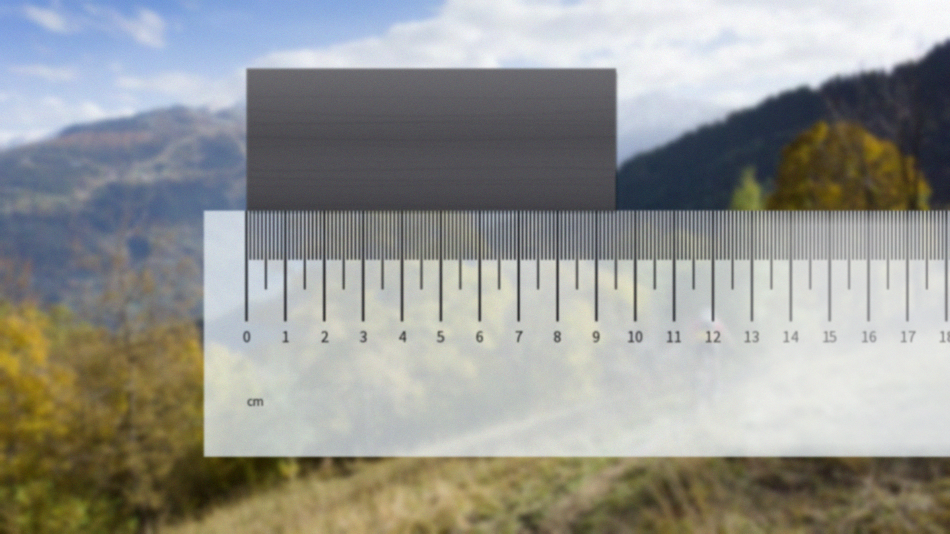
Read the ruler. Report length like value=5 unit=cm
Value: value=9.5 unit=cm
